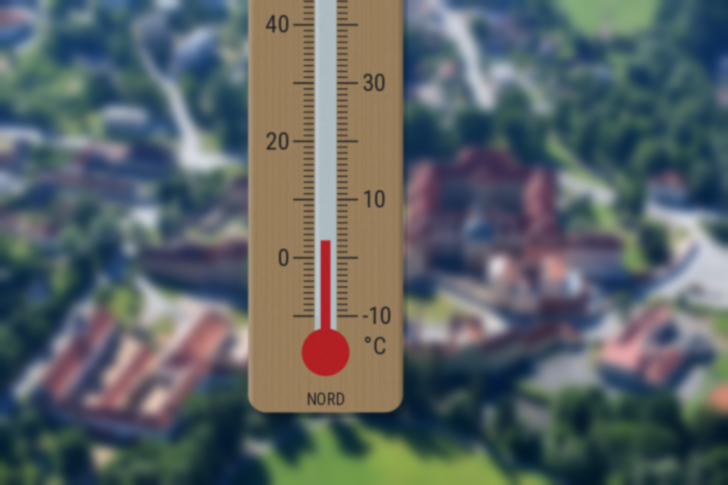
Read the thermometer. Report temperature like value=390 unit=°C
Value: value=3 unit=°C
